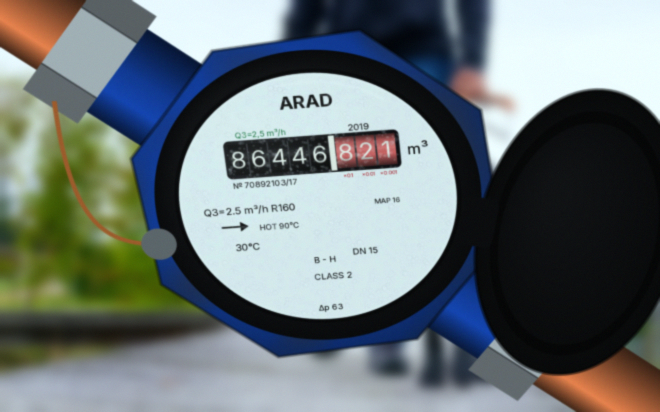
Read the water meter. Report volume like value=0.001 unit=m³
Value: value=86446.821 unit=m³
